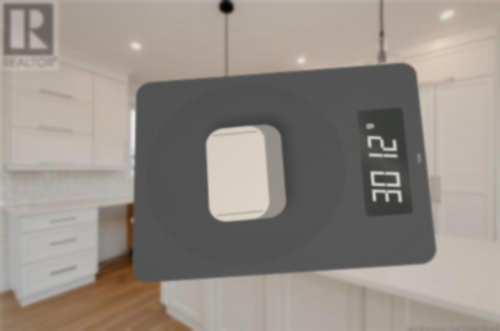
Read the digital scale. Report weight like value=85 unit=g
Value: value=3012 unit=g
